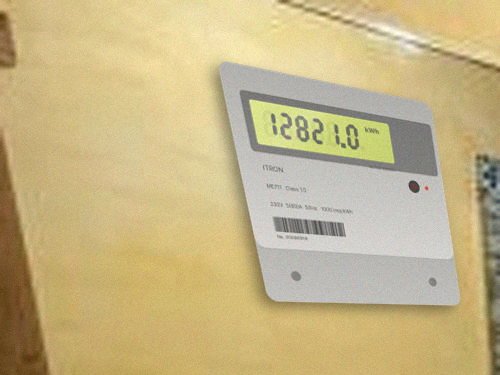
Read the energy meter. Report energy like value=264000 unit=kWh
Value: value=12821.0 unit=kWh
